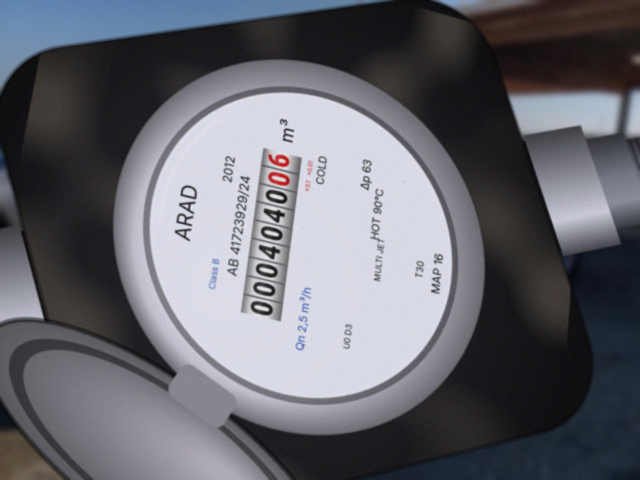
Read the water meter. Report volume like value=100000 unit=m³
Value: value=4040.06 unit=m³
